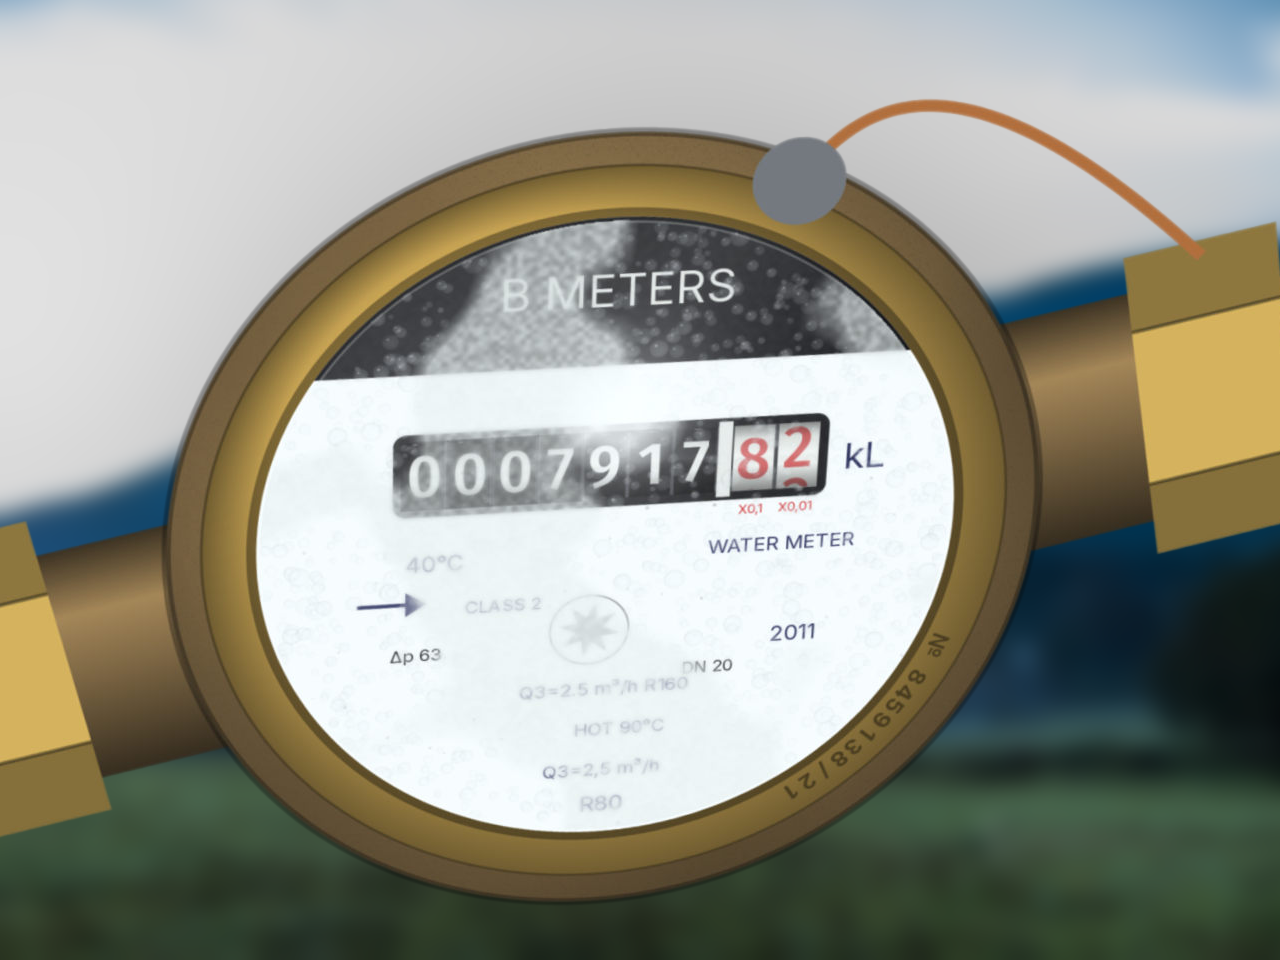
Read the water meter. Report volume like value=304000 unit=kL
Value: value=7917.82 unit=kL
